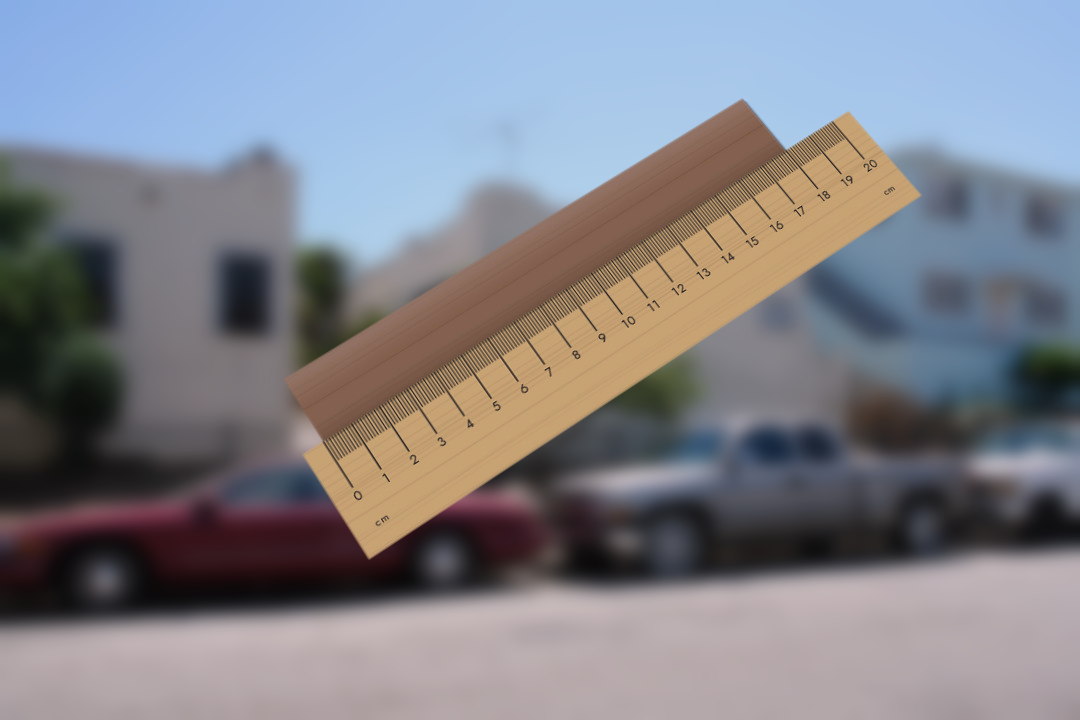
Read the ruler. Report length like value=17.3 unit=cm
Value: value=18 unit=cm
